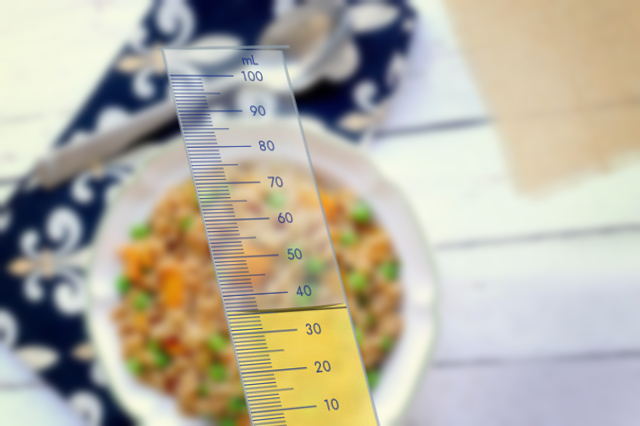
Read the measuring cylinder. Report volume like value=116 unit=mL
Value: value=35 unit=mL
